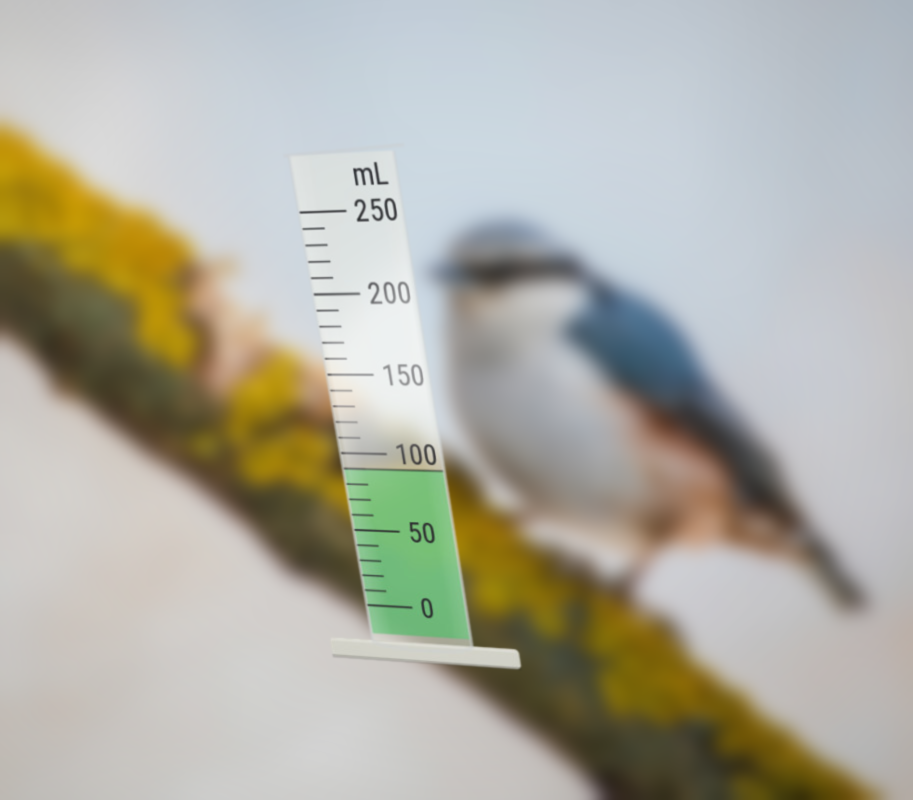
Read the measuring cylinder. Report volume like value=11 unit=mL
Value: value=90 unit=mL
